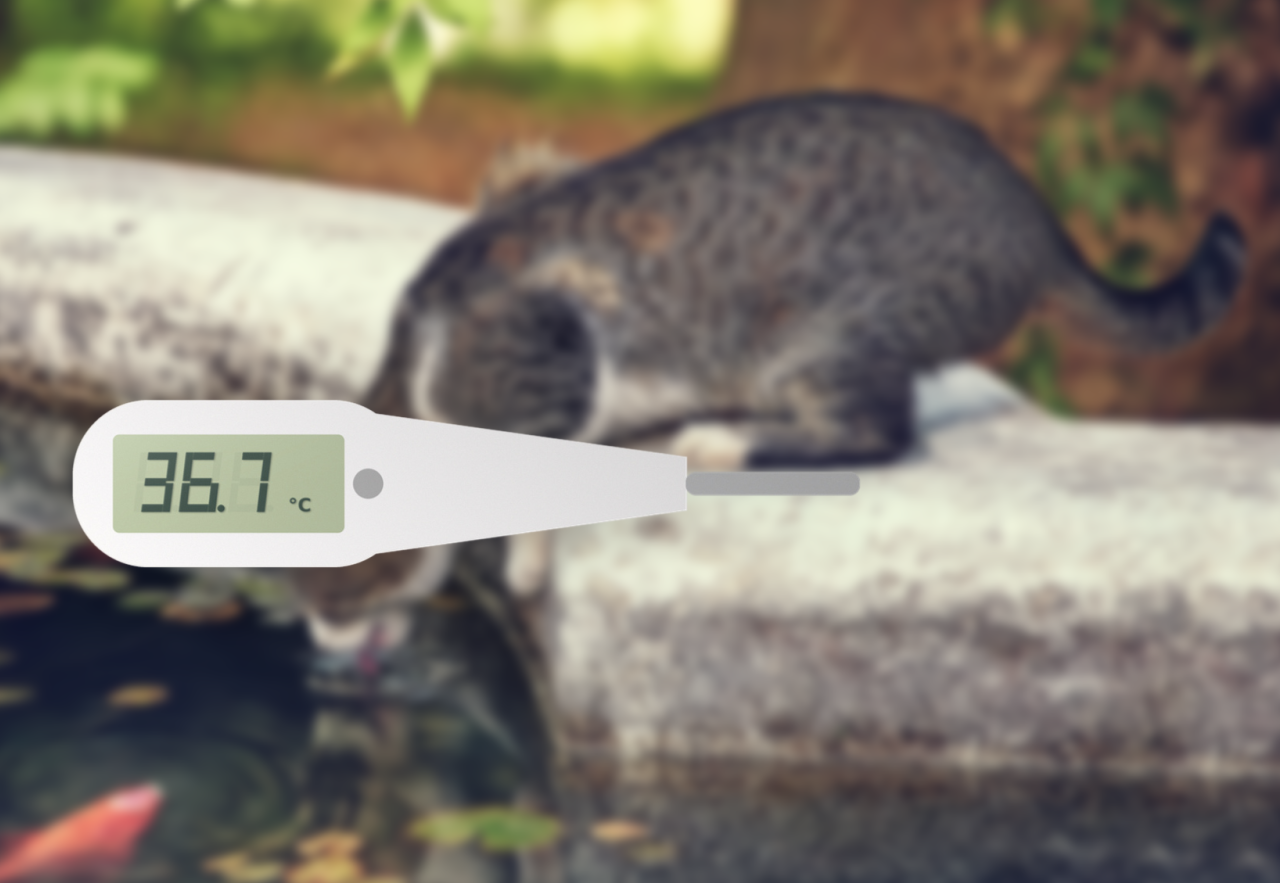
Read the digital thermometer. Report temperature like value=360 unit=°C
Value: value=36.7 unit=°C
